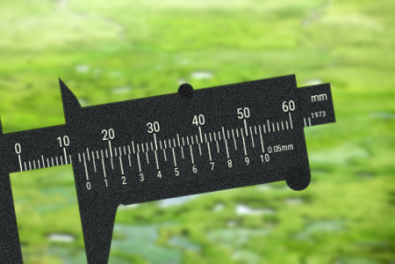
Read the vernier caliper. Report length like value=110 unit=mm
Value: value=14.0 unit=mm
